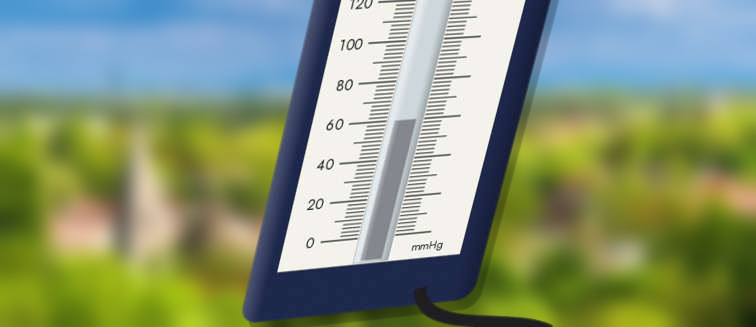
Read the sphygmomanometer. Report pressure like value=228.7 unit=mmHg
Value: value=60 unit=mmHg
